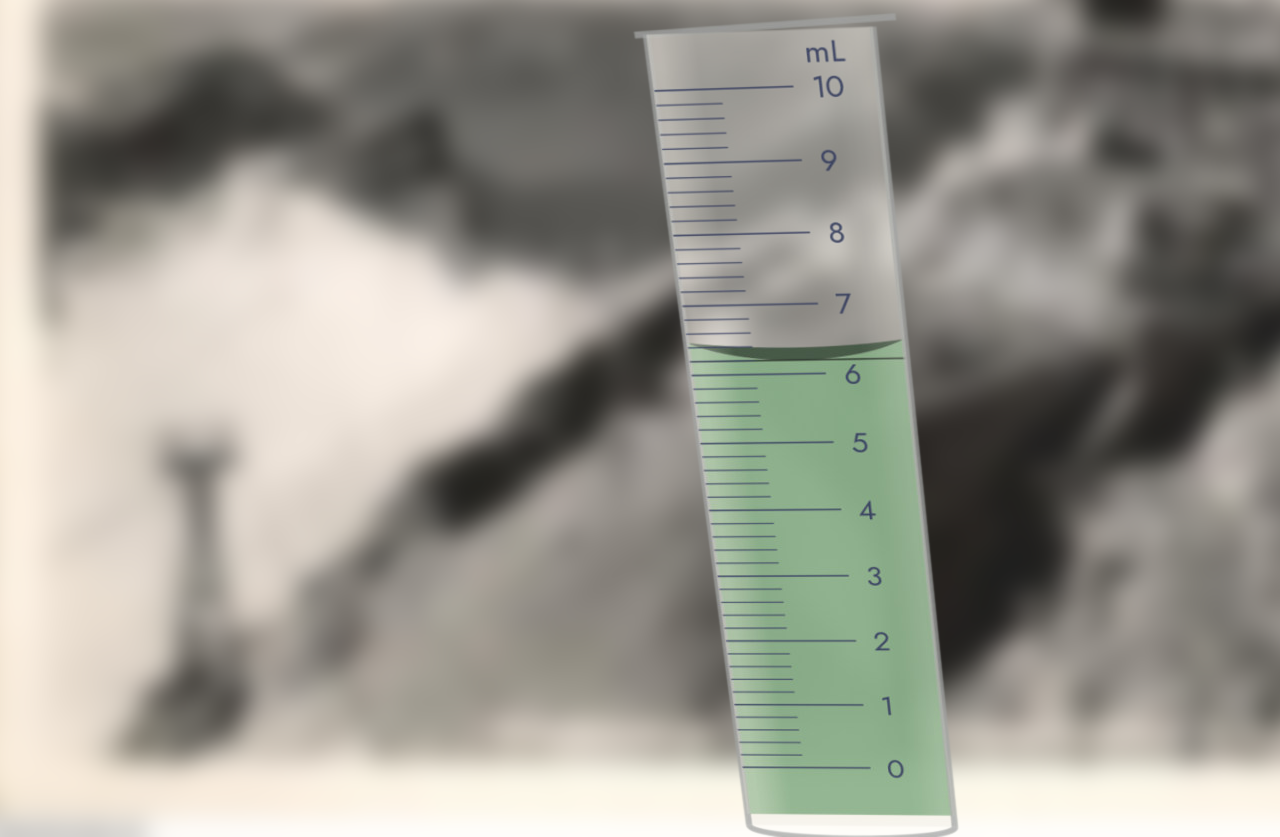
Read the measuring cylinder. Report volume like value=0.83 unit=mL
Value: value=6.2 unit=mL
